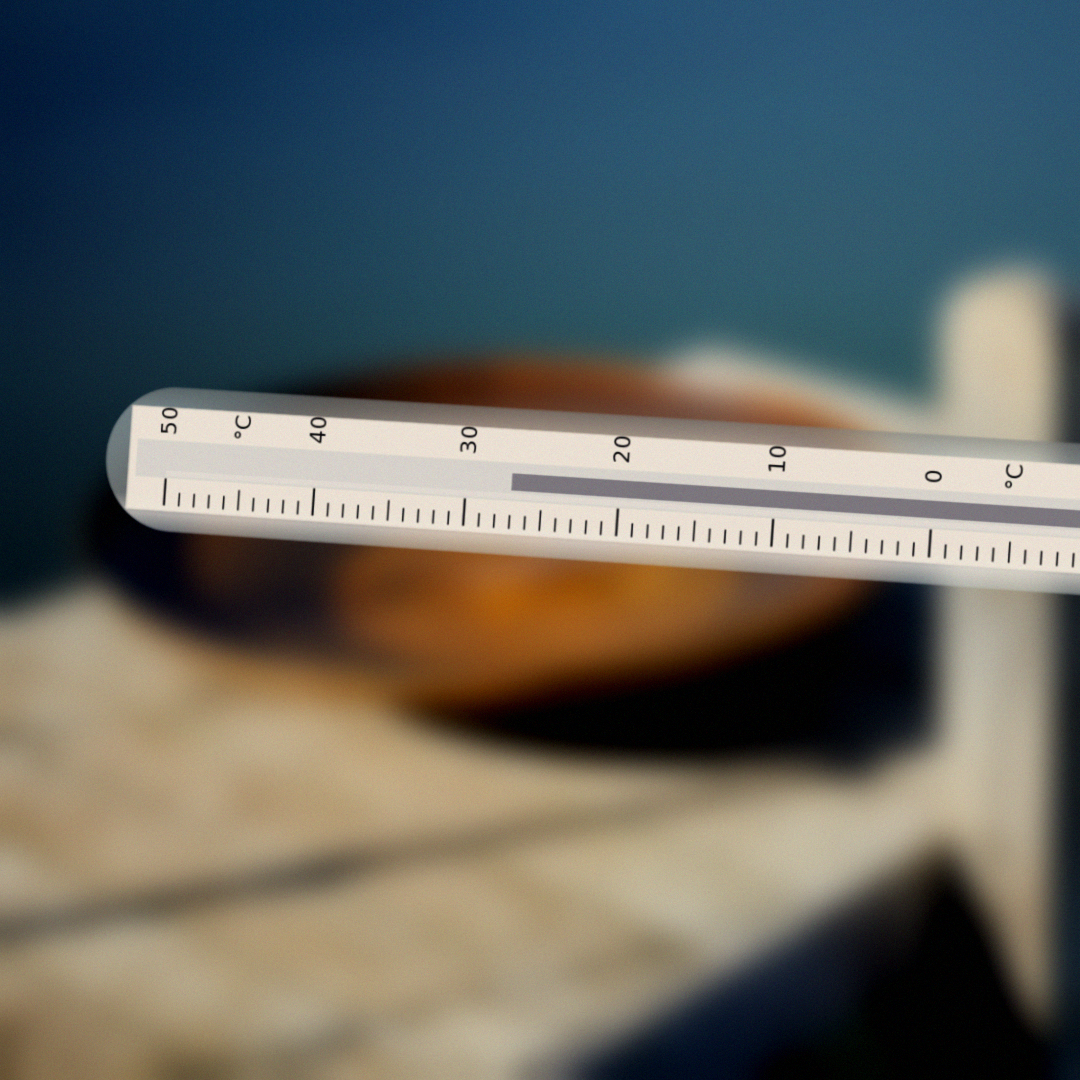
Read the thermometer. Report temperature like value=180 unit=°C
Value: value=27 unit=°C
